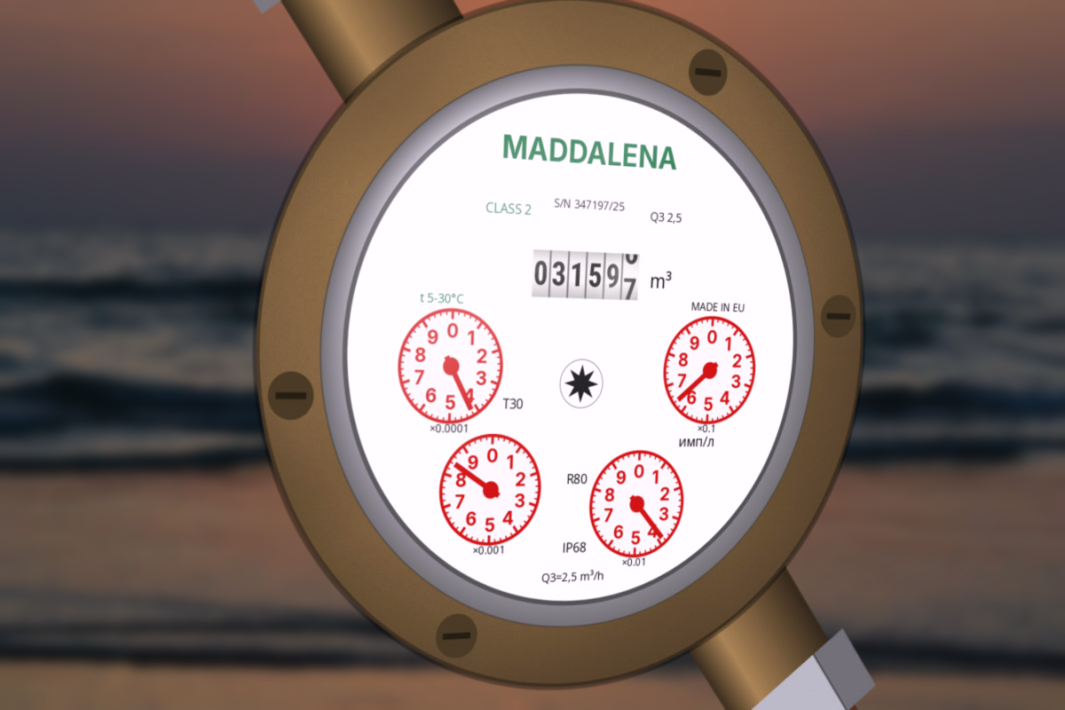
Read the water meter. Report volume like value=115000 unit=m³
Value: value=31596.6384 unit=m³
